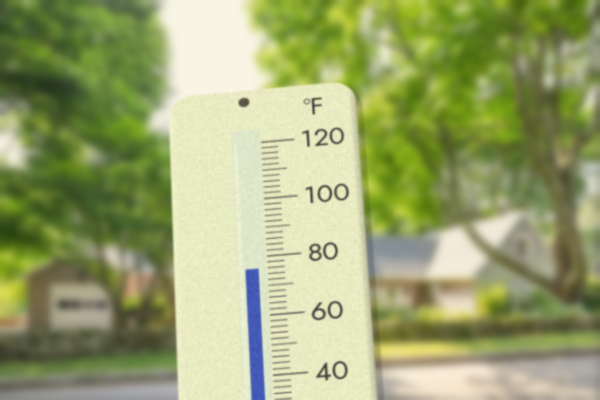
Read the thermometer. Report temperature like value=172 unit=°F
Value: value=76 unit=°F
